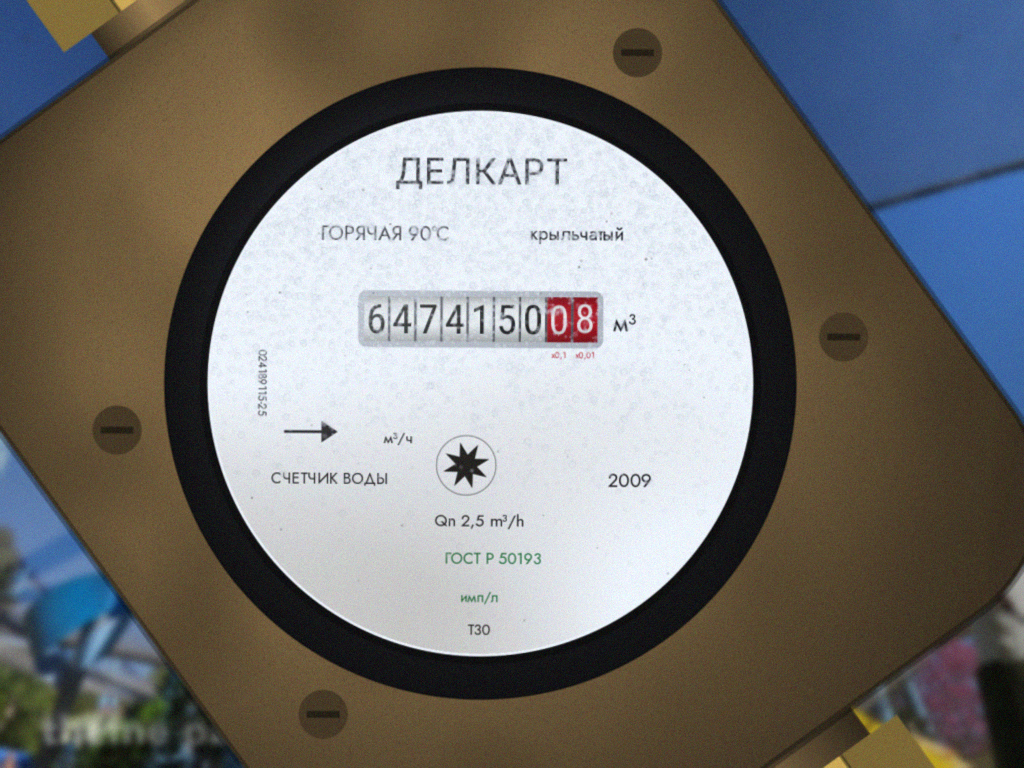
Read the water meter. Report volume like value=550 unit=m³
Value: value=6474150.08 unit=m³
